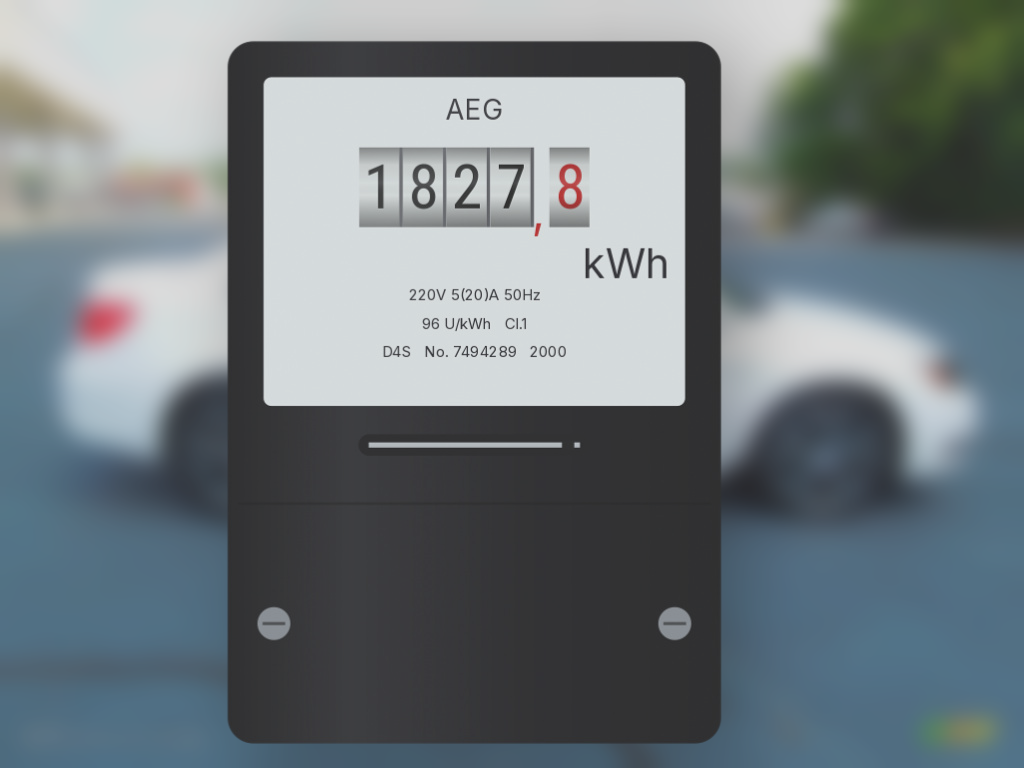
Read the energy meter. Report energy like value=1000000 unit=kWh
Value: value=1827.8 unit=kWh
